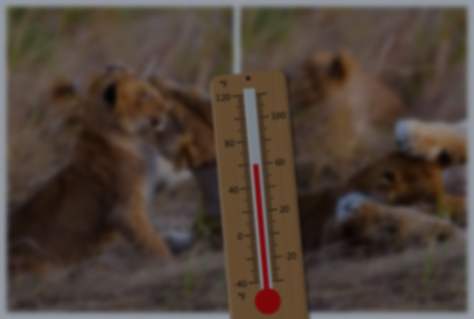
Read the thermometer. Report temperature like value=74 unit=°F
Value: value=60 unit=°F
